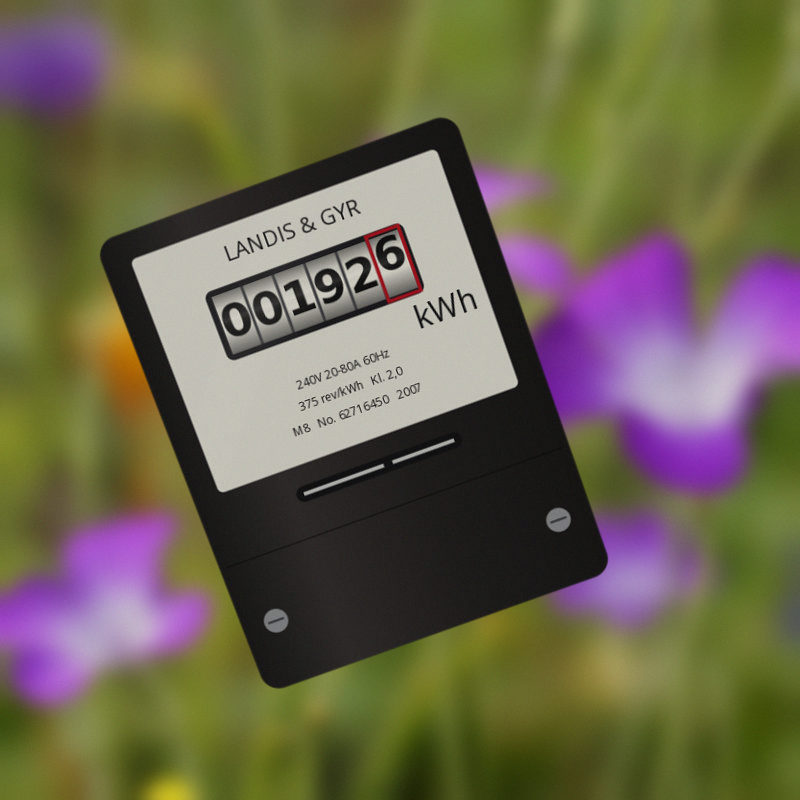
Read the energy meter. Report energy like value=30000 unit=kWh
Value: value=192.6 unit=kWh
